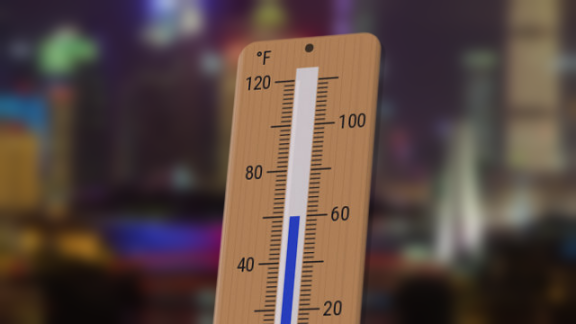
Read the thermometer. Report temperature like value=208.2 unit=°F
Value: value=60 unit=°F
